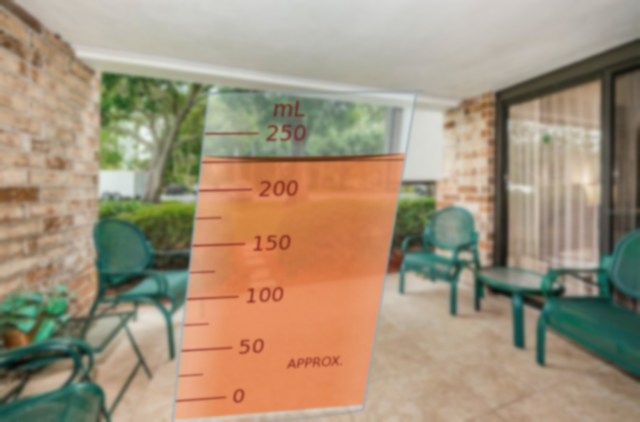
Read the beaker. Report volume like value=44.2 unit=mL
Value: value=225 unit=mL
